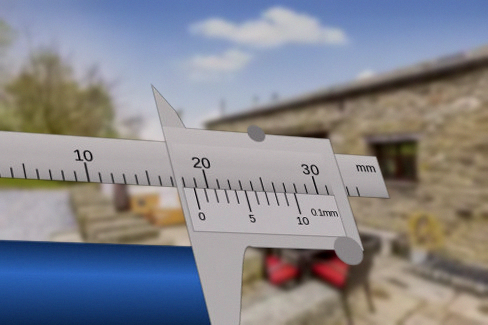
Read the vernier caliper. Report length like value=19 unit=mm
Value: value=18.8 unit=mm
